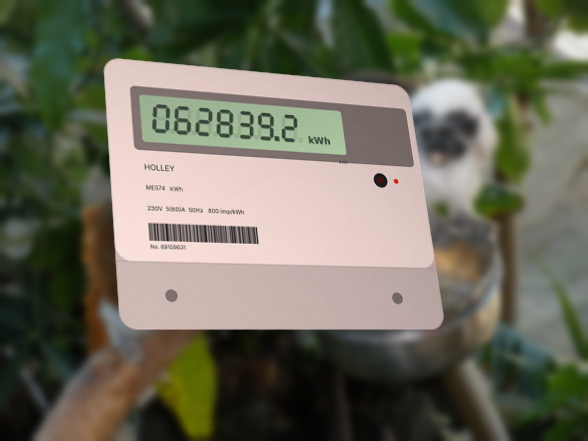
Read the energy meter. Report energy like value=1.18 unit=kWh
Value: value=62839.2 unit=kWh
